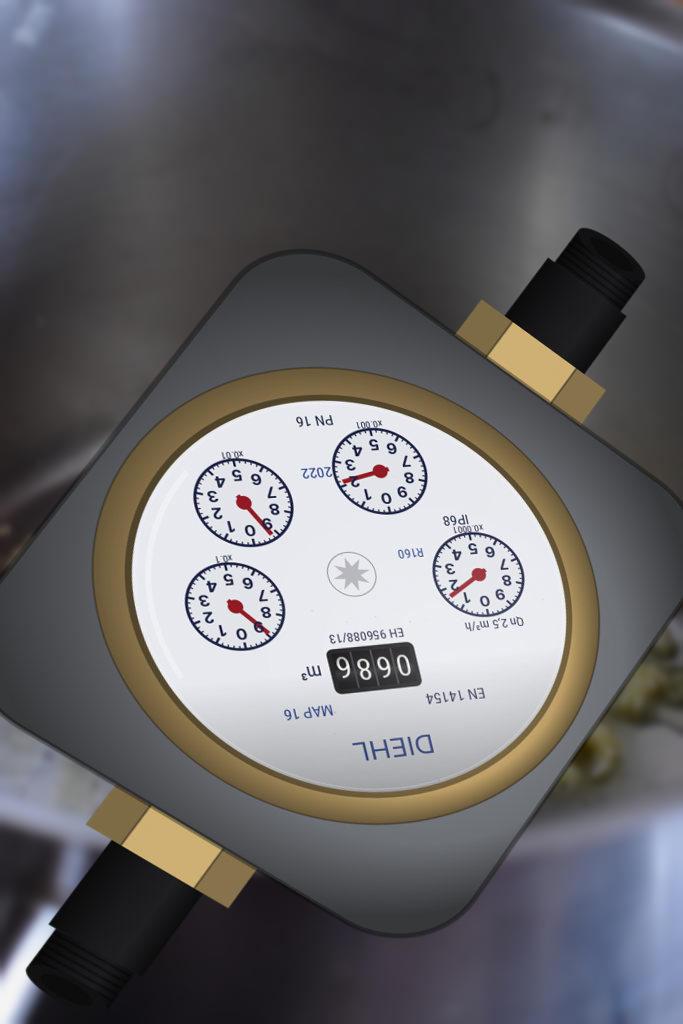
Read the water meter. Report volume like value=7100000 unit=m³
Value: value=685.8921 unit=m³
